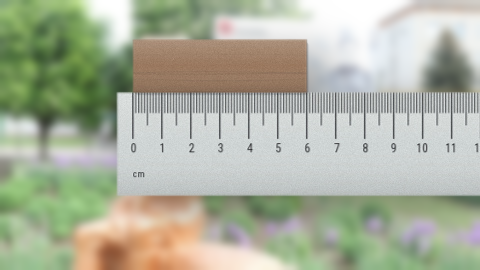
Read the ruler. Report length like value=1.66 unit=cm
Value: value=6 unit=cm
